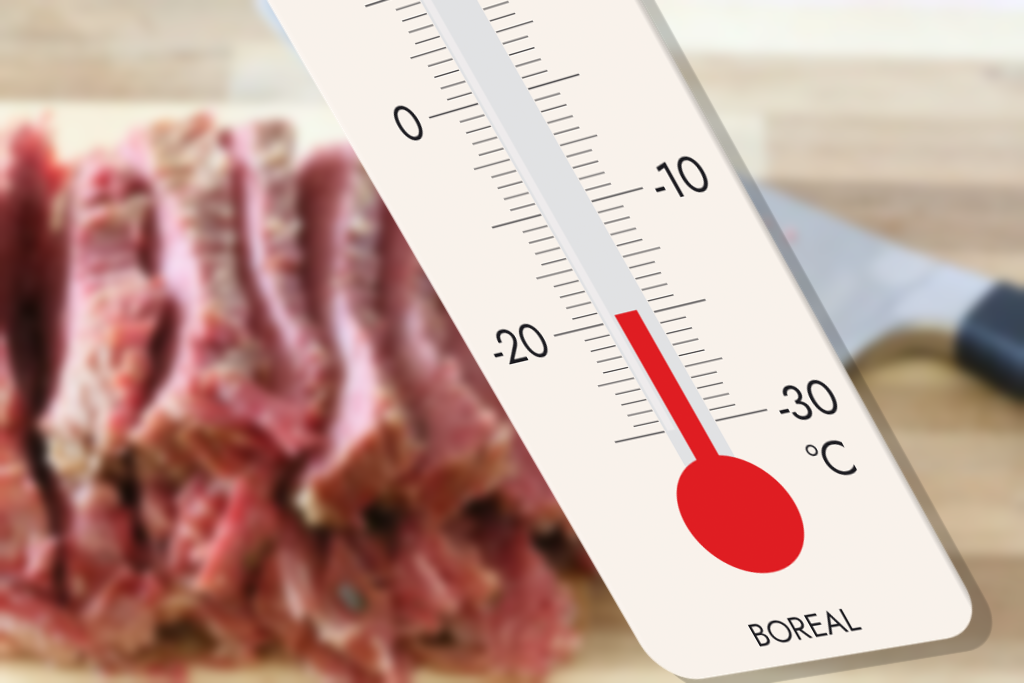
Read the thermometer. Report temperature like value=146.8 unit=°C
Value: value=-19.5 unit=°C
